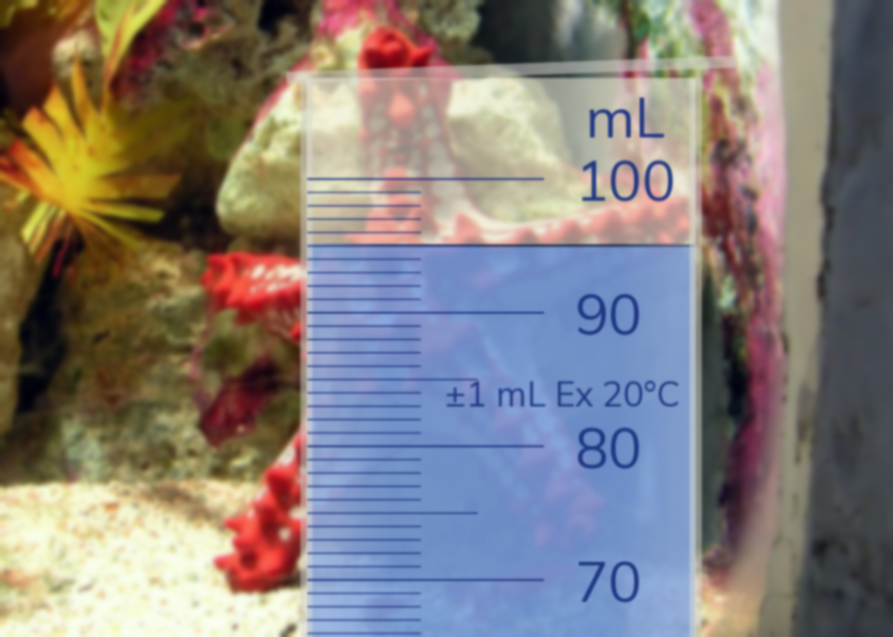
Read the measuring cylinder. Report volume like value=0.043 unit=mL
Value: value=95 unit=mL
